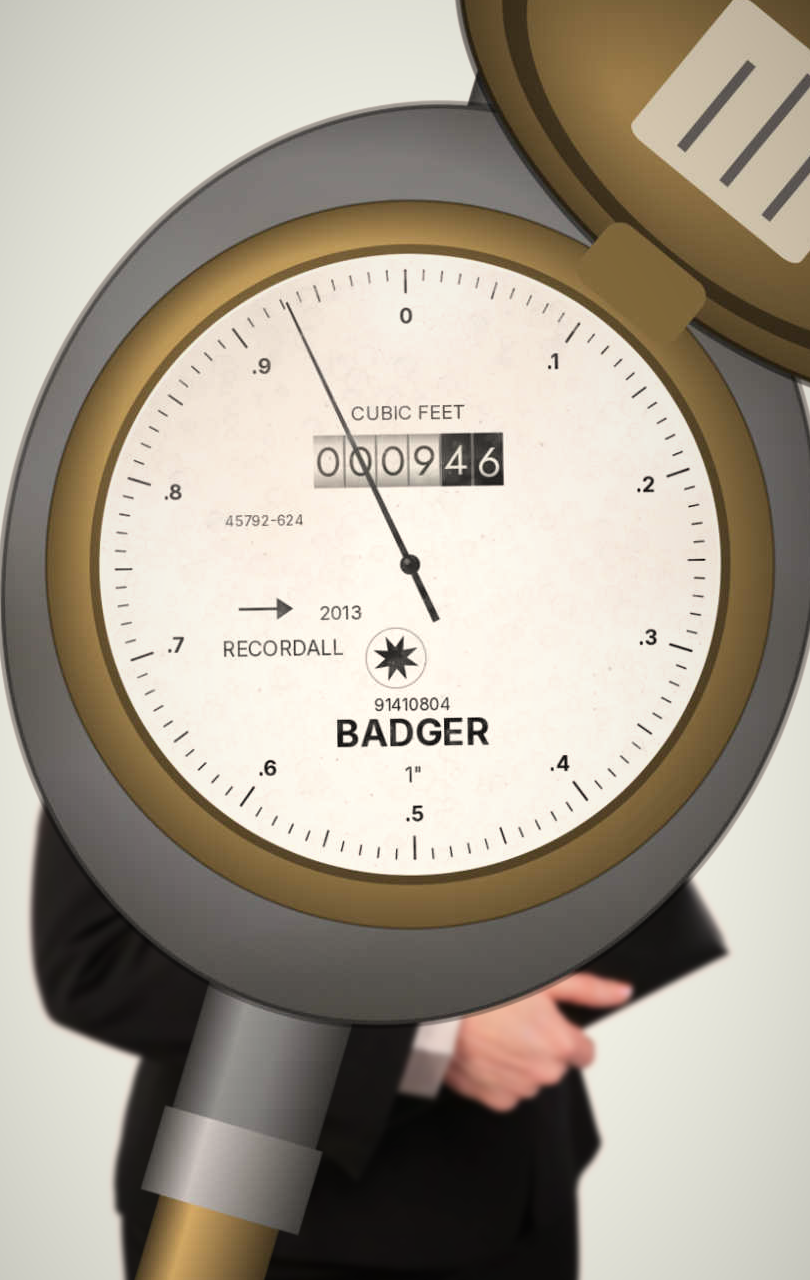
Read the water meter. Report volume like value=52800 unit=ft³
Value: value=945.93 unit=ft³
